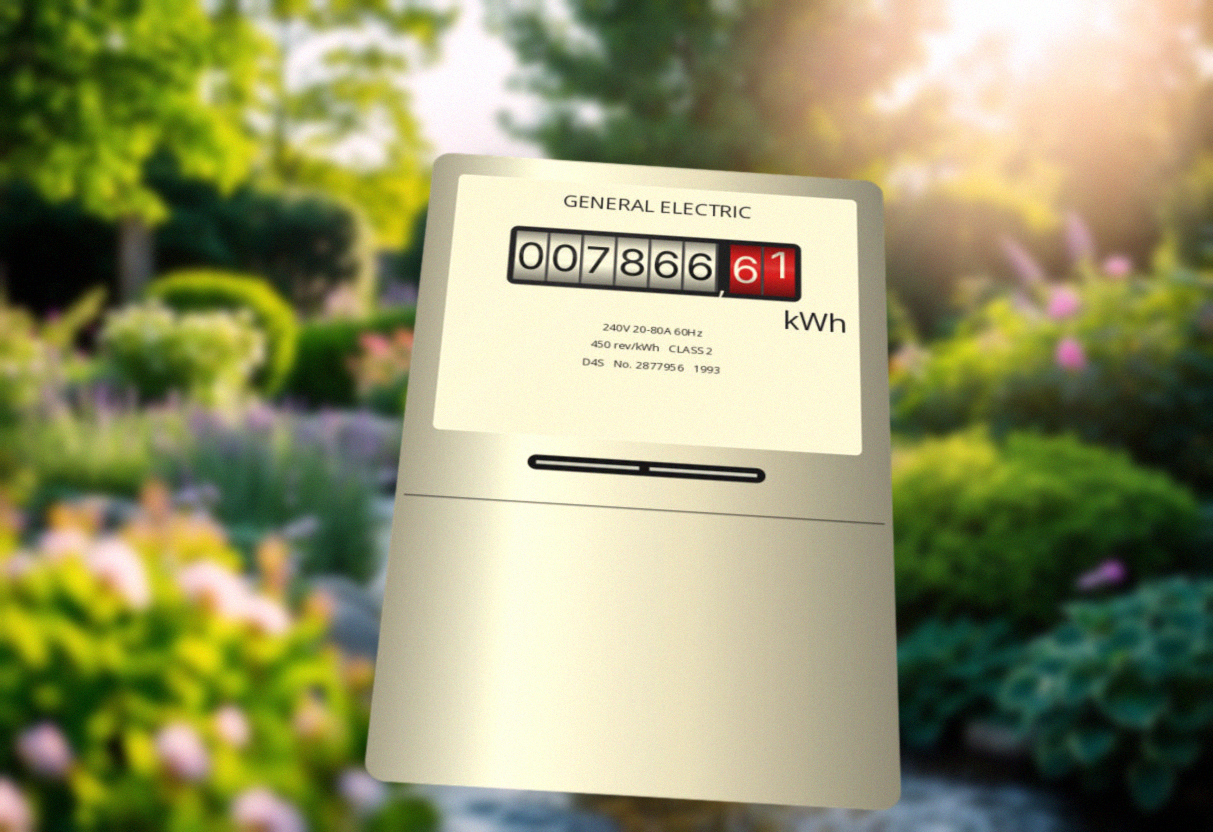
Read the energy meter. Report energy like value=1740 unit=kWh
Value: value=7866.61 unit=kWh
